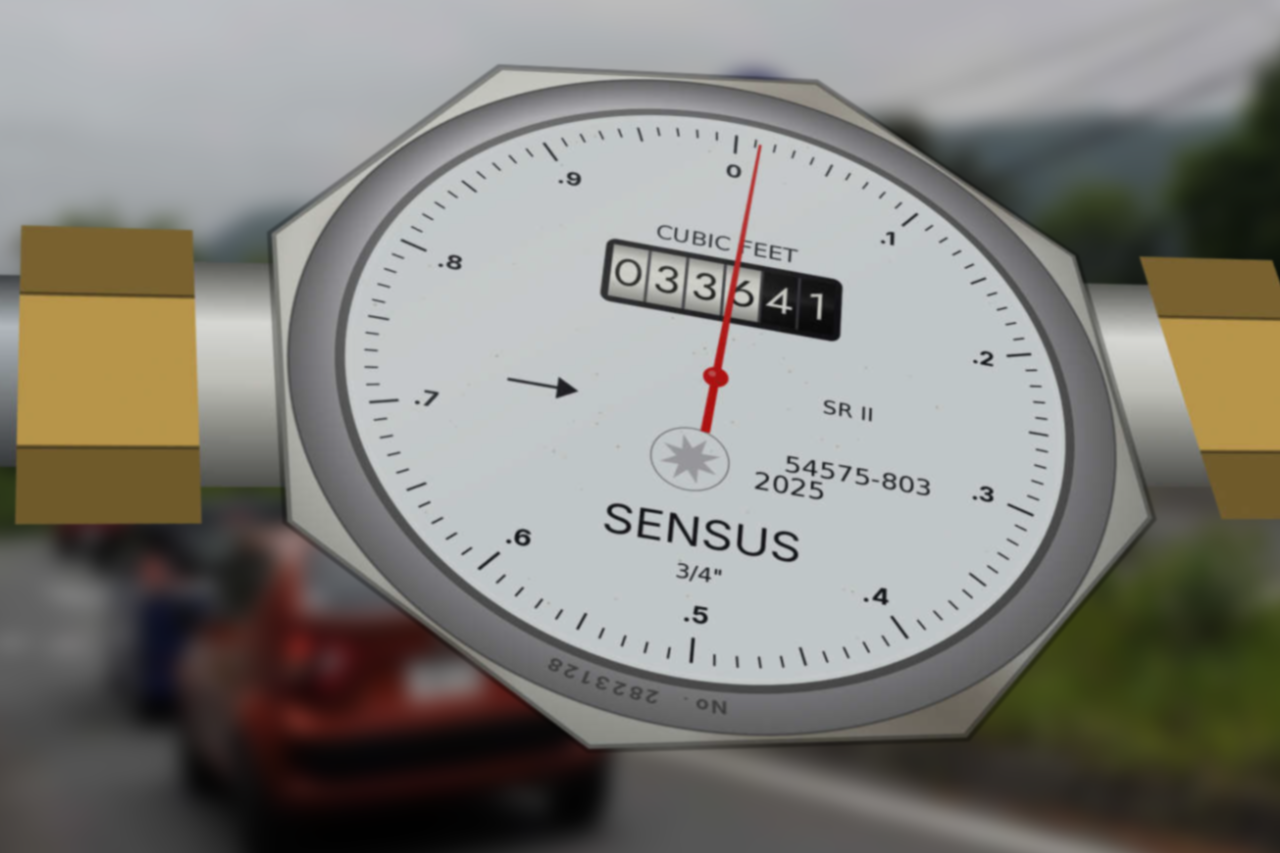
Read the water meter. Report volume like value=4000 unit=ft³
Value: value=33641.01 unit=ft³
